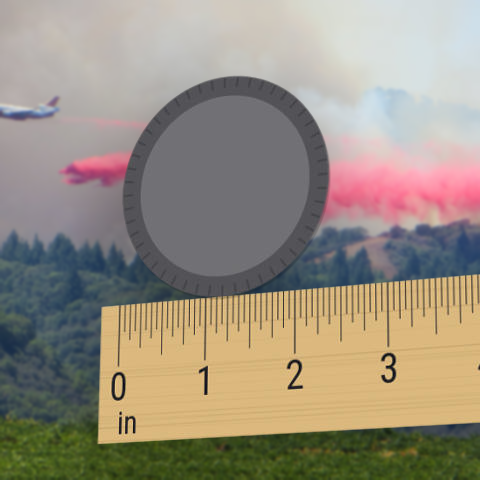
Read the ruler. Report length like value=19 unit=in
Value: value=2.375 unit=in
